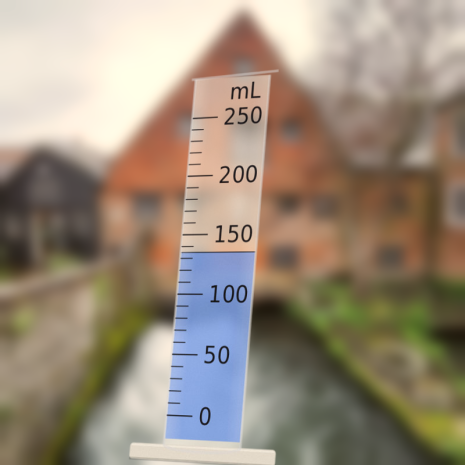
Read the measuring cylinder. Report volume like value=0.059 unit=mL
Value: value=135 unit=mL
